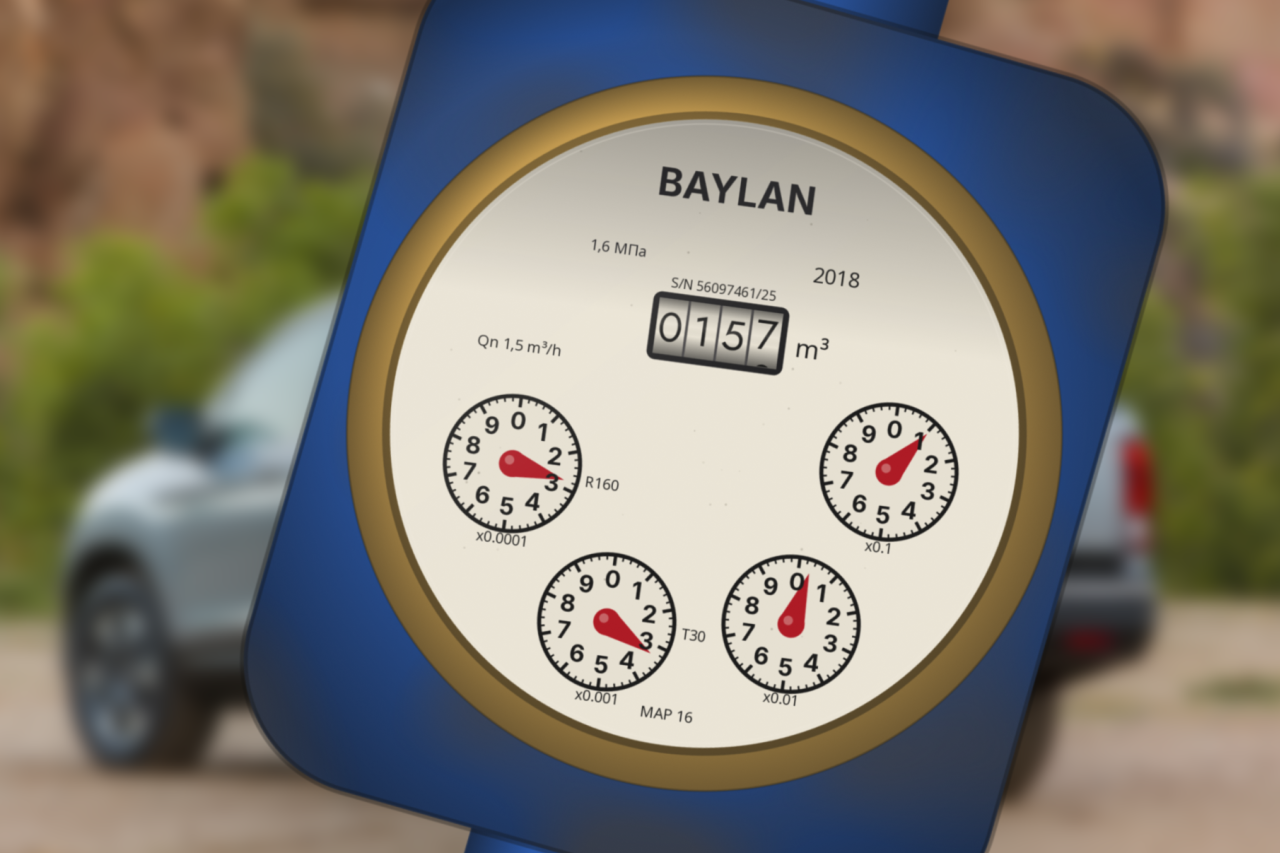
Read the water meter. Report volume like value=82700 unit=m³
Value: value=157.1032 unit=m³
